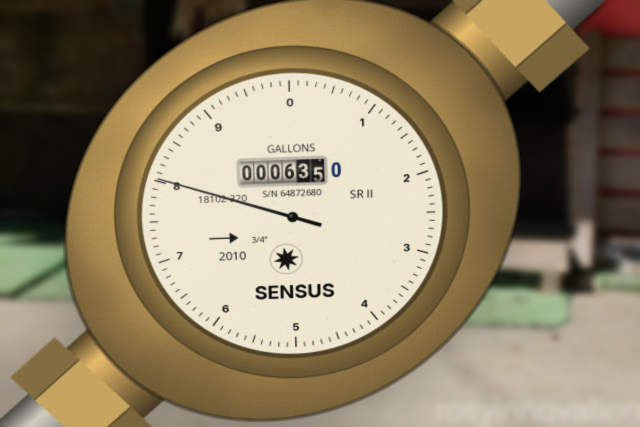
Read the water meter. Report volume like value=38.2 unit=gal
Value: value=6348.0 unit=gal
